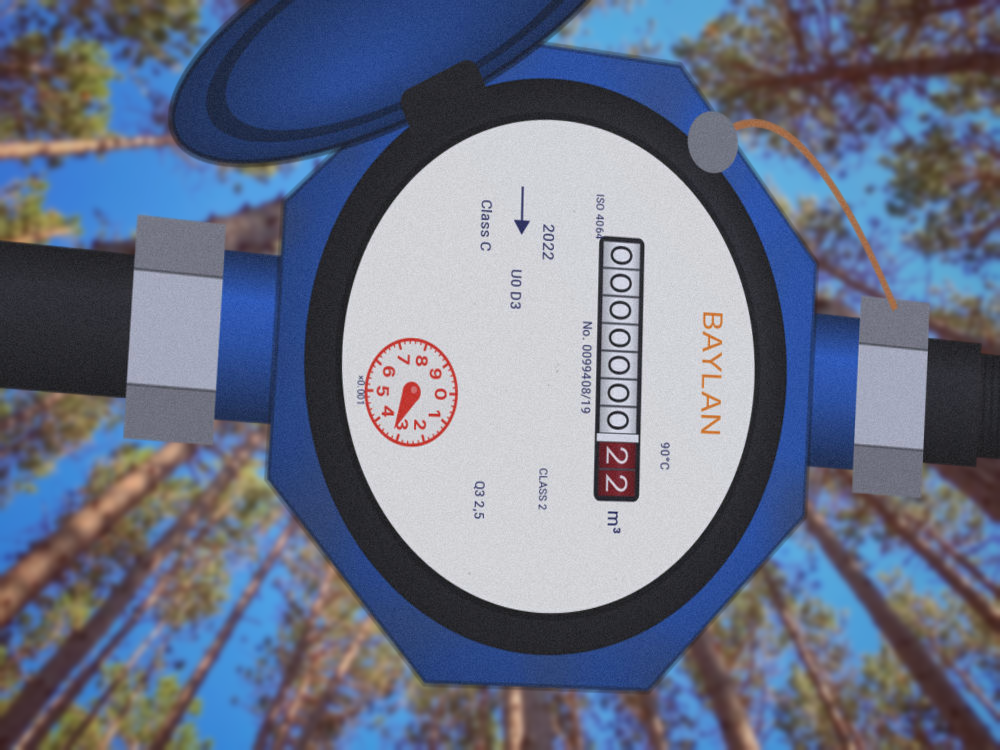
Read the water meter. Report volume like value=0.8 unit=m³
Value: value=0.223 unit=m³
